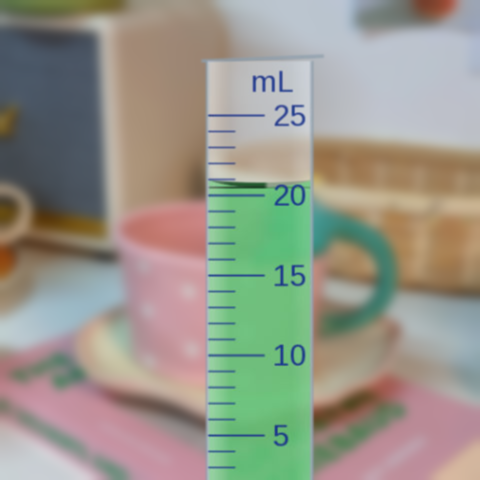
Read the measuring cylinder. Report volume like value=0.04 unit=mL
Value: value=20.5 unit=mL
